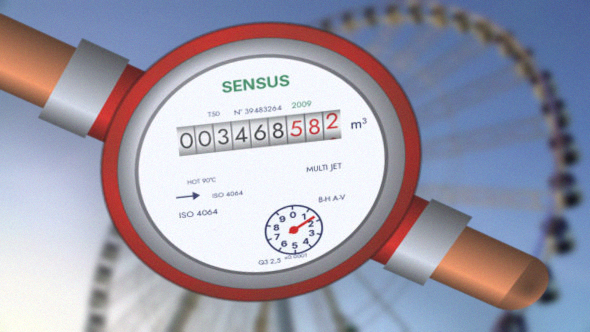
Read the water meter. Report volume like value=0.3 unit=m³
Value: value=3468.5821 unit=m³
